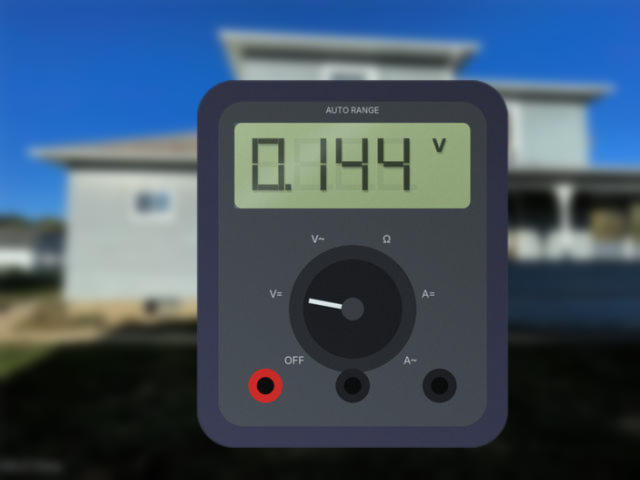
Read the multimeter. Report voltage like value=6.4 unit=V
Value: value=0.144 unit=V
